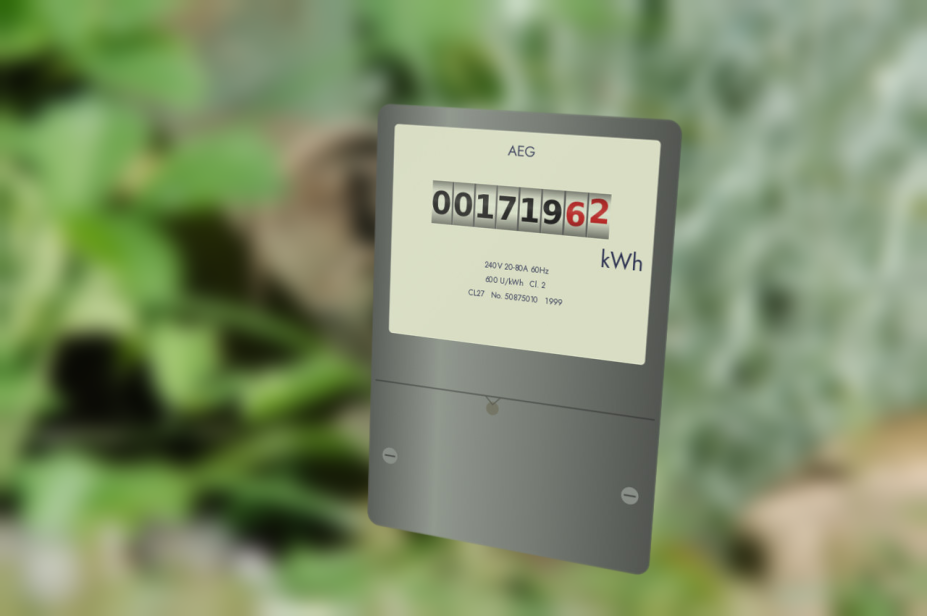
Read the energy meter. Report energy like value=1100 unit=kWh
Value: value=1719.62 unit=kWh
